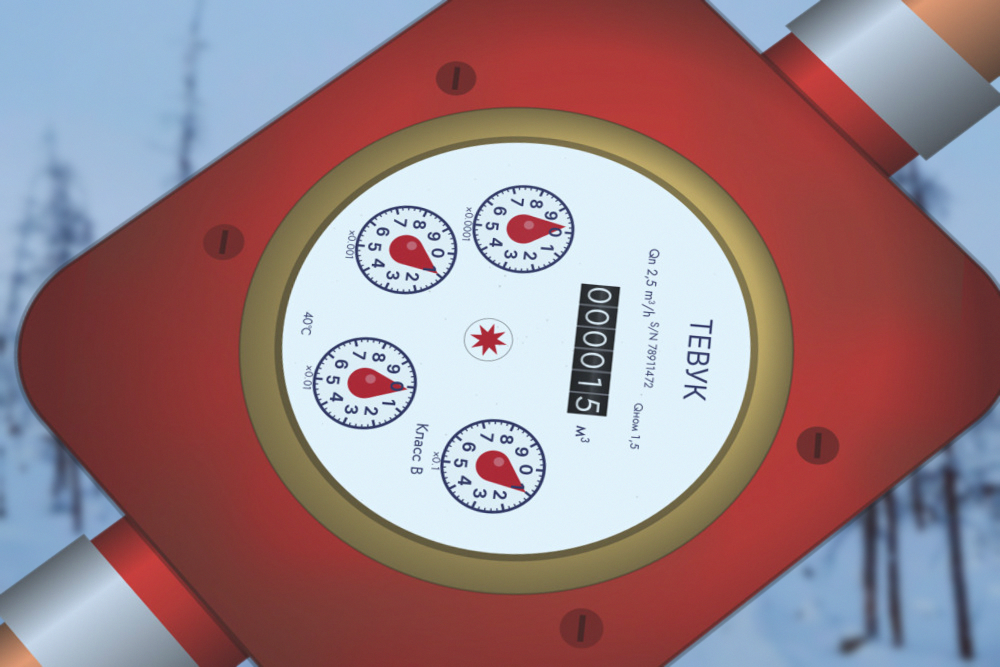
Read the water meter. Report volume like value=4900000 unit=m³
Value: value=15.1009 unit=m³
